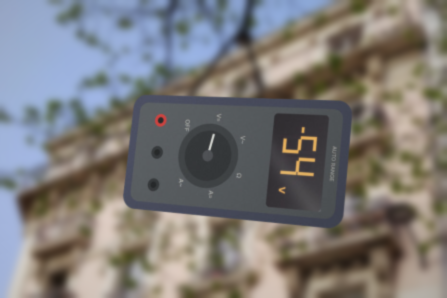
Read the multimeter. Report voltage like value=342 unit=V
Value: value=-54 unit=V
